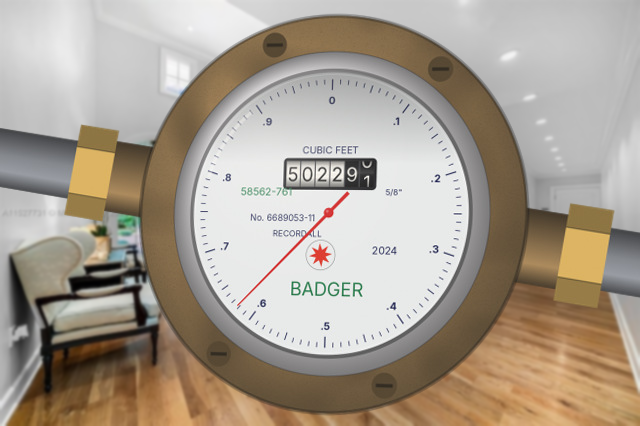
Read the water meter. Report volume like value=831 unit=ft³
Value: value=502290.62 unit=ft³
